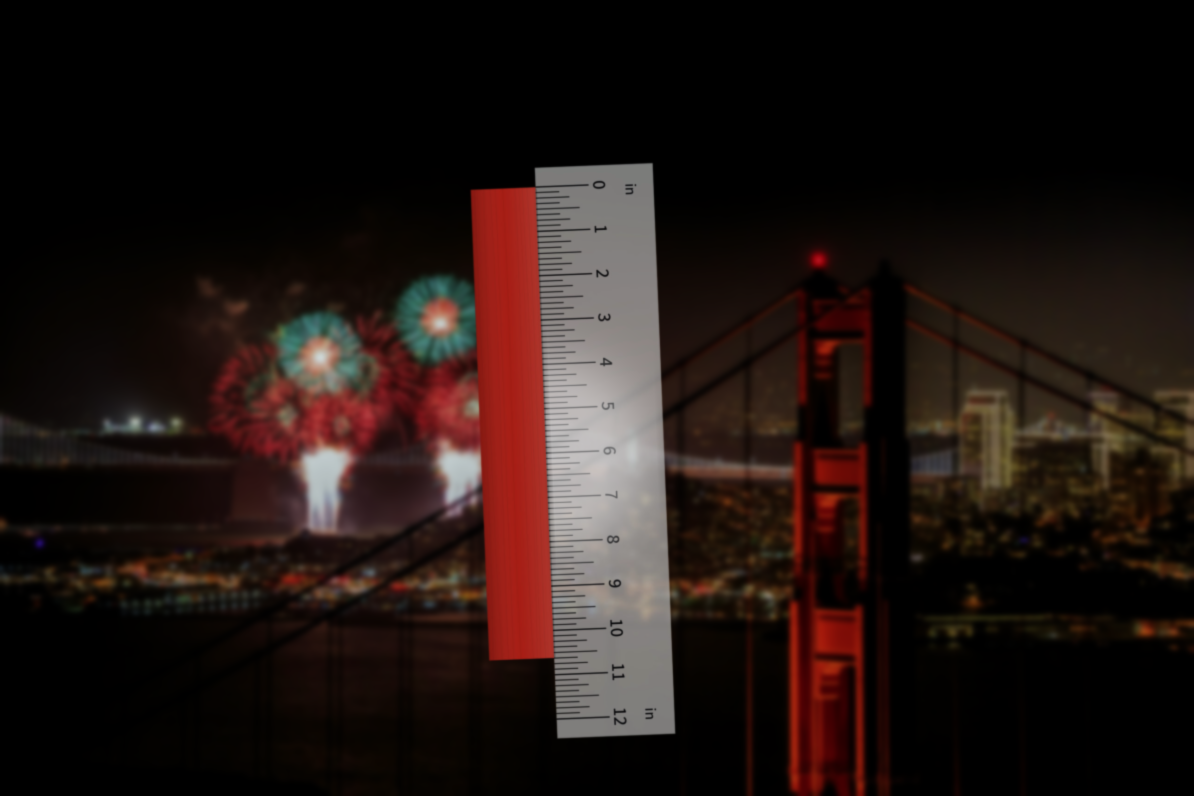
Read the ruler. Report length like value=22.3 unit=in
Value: value=10.625 unit=in
